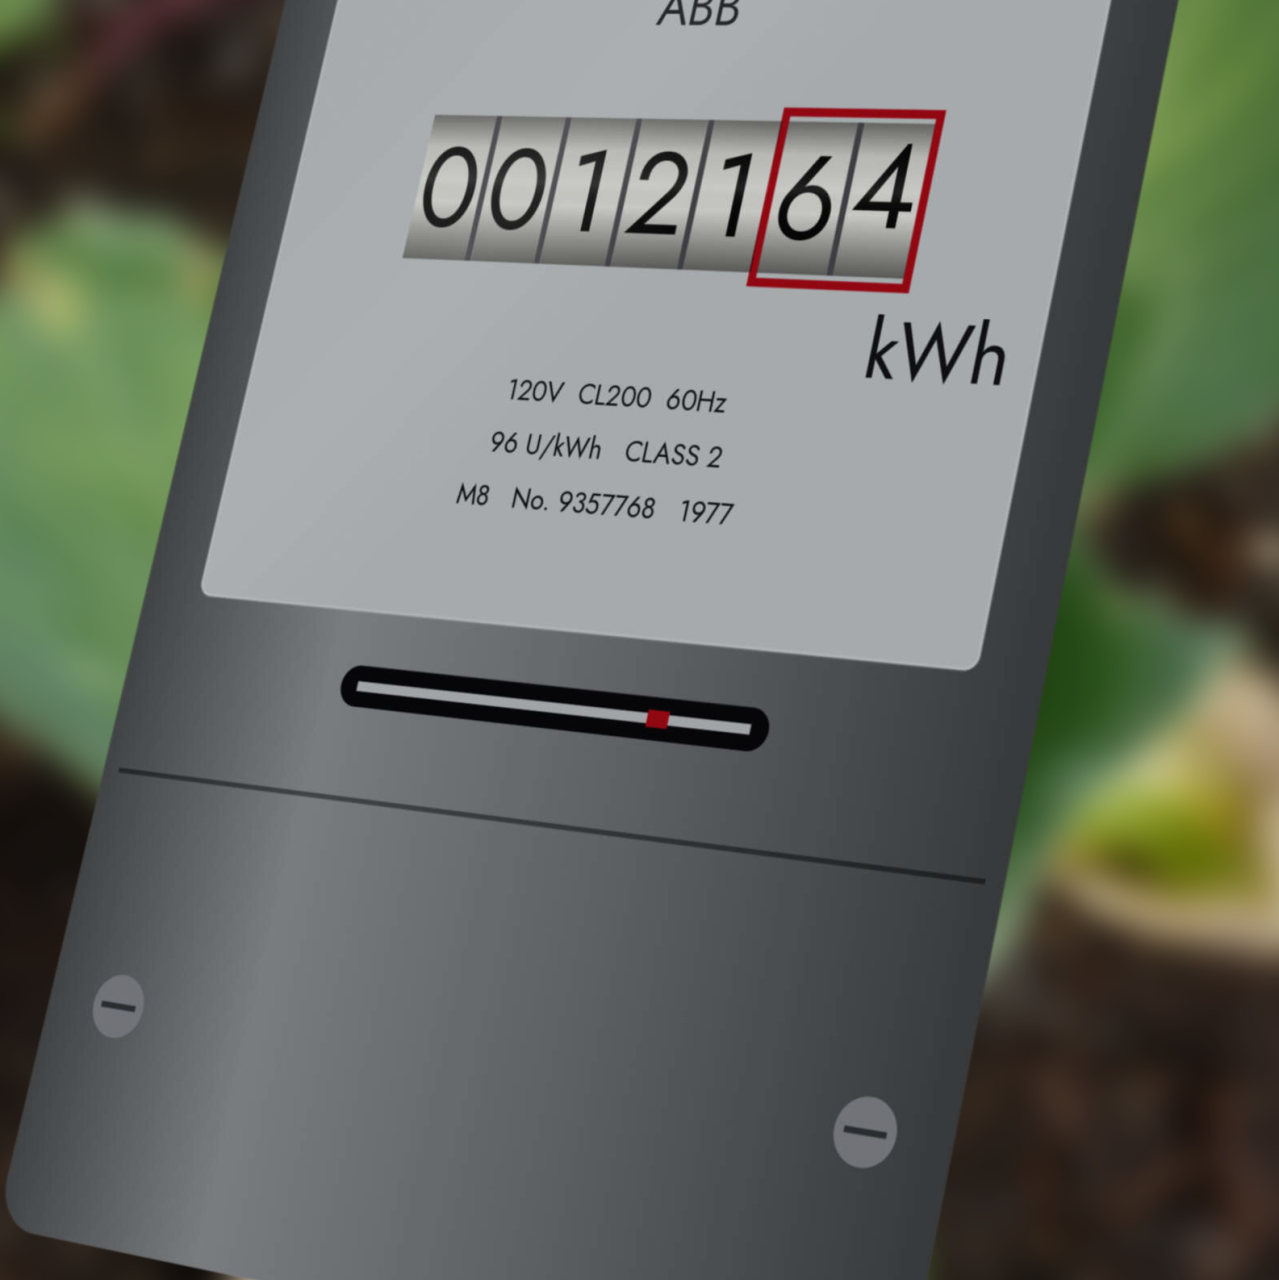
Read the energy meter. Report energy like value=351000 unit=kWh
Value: value=121.64 unit=kWh
